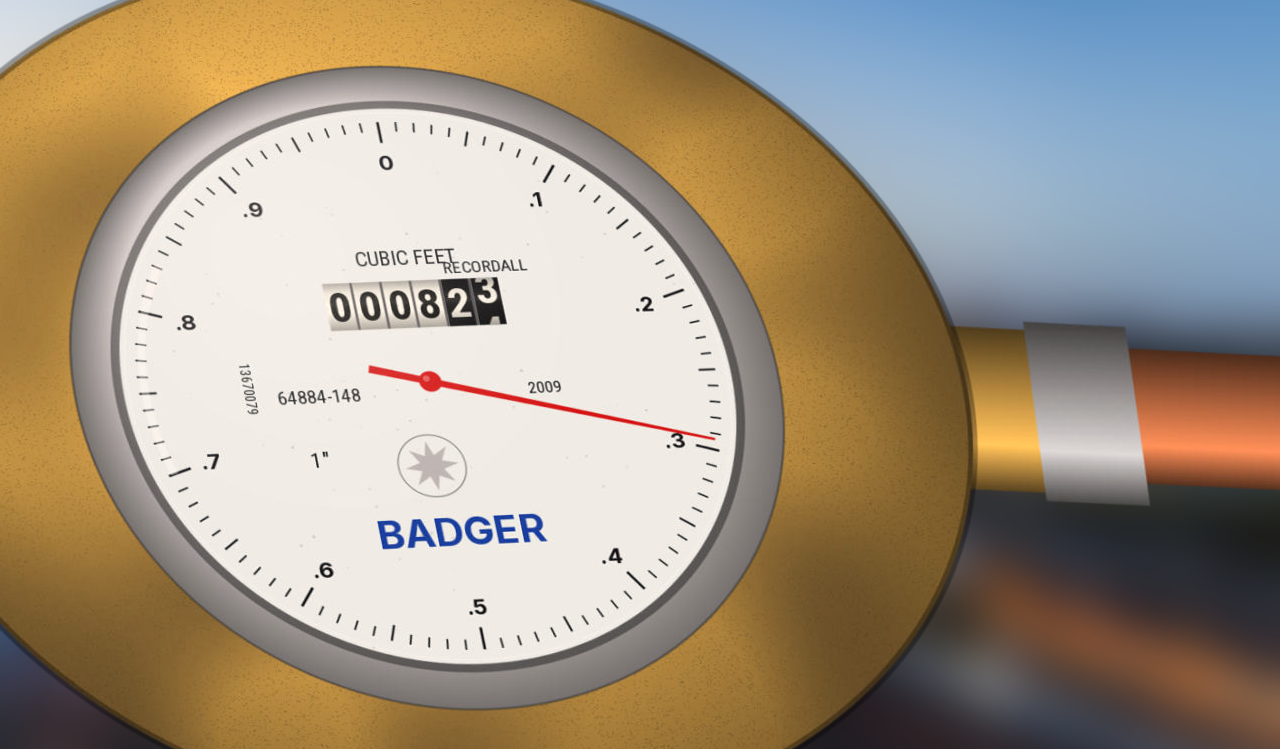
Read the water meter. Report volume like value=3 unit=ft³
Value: value=823.29 unit=ft³
